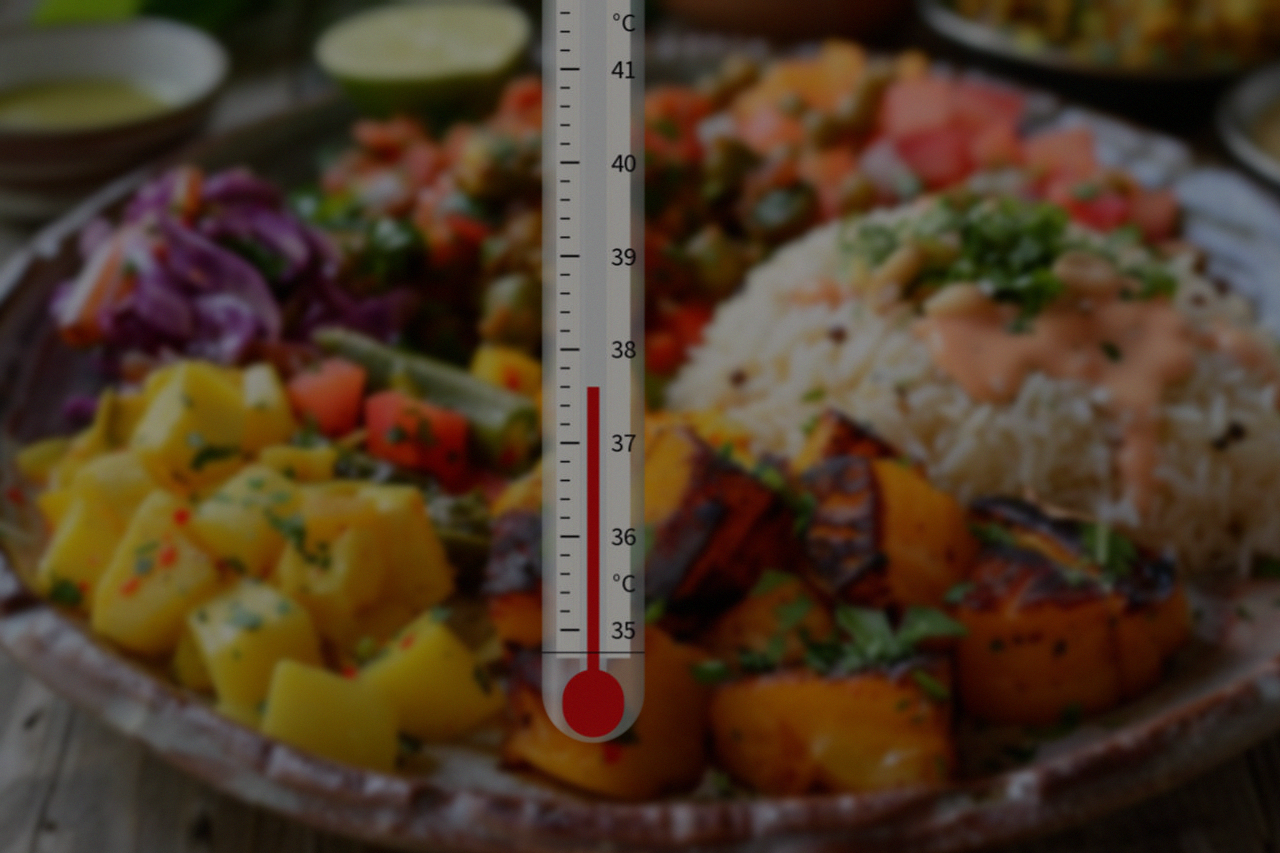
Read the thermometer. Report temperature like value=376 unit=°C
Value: value=37.6 unit=°C
